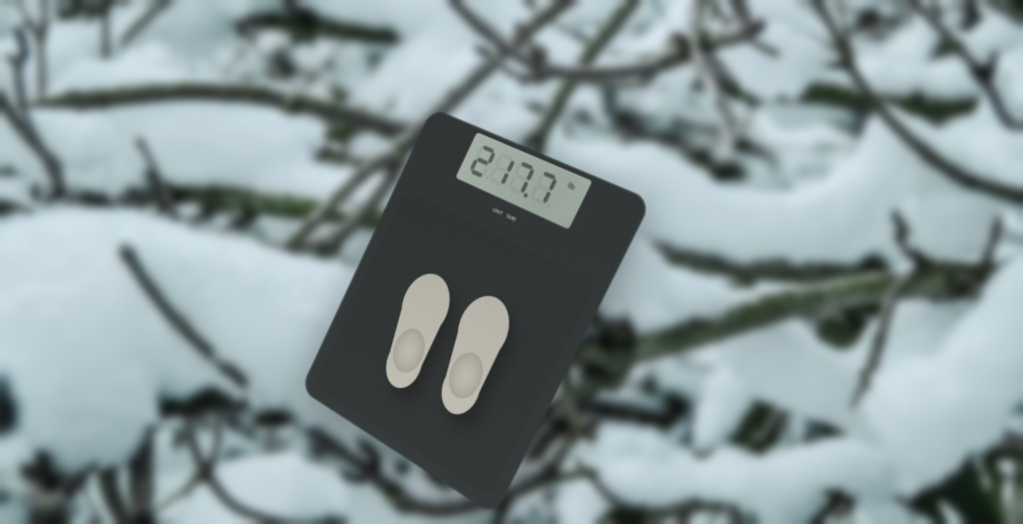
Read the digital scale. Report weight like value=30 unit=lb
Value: value=217.7 unit=lb
